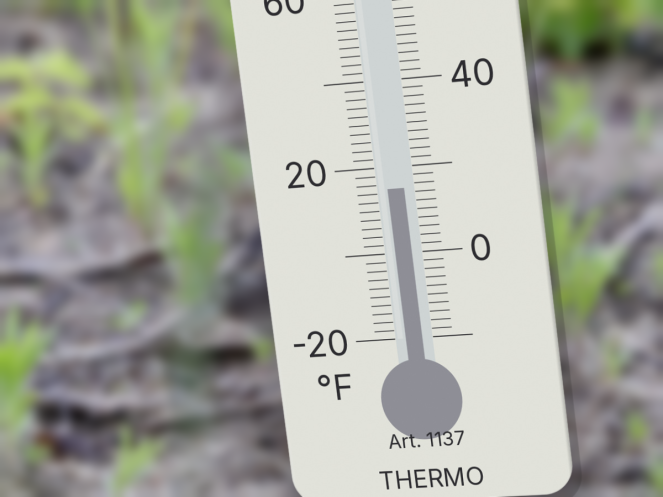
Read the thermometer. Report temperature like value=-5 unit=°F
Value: value=15 unit=°F
